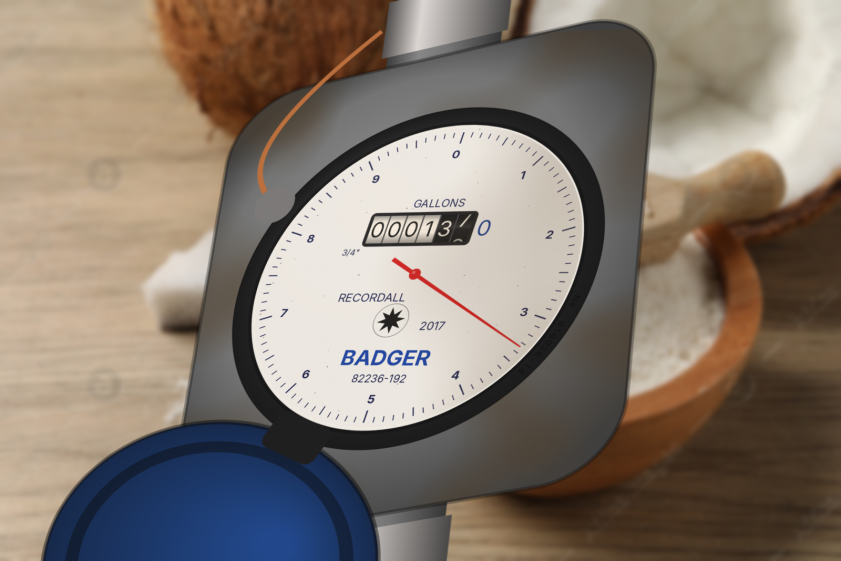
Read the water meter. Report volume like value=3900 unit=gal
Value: value=1373.3 unit=gal
